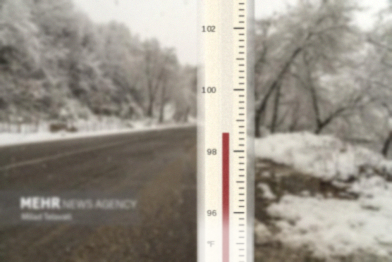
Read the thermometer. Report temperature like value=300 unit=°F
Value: value=98.6 unit=°F
